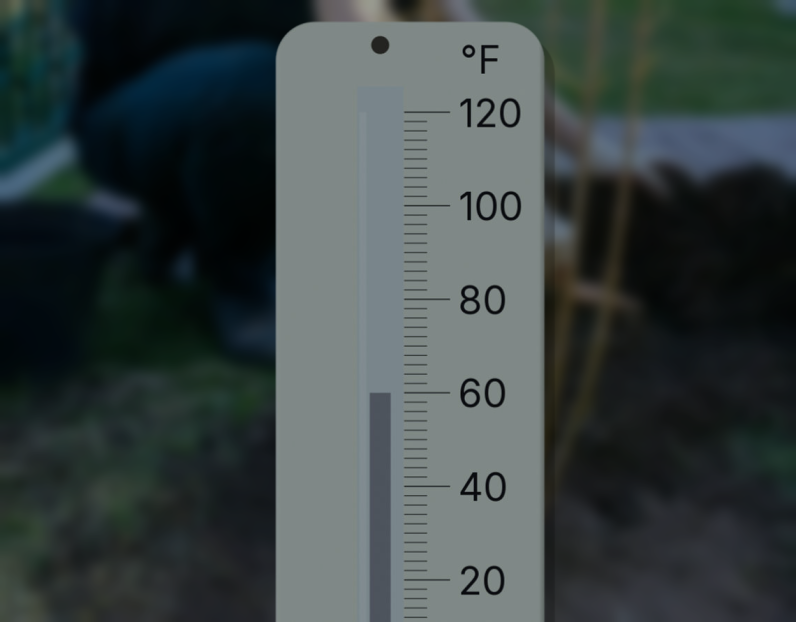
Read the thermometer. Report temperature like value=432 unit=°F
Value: value=60 unit=°F
